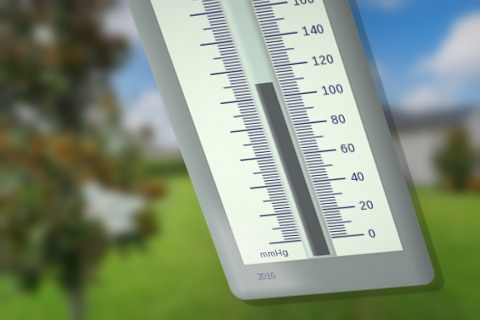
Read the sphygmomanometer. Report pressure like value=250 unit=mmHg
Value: value=110 unit=mmHg
